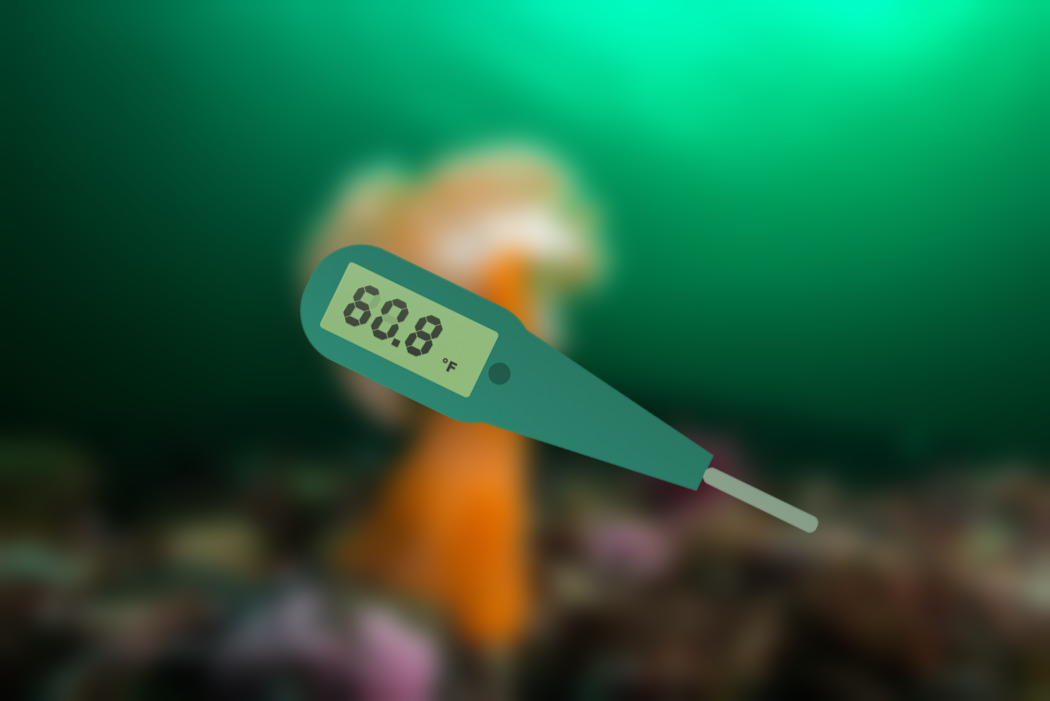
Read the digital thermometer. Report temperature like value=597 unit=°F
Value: value=60.8 unit=°F
